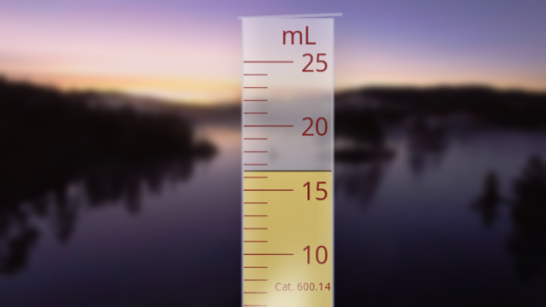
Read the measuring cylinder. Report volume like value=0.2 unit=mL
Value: value=16.5 unit=mL
